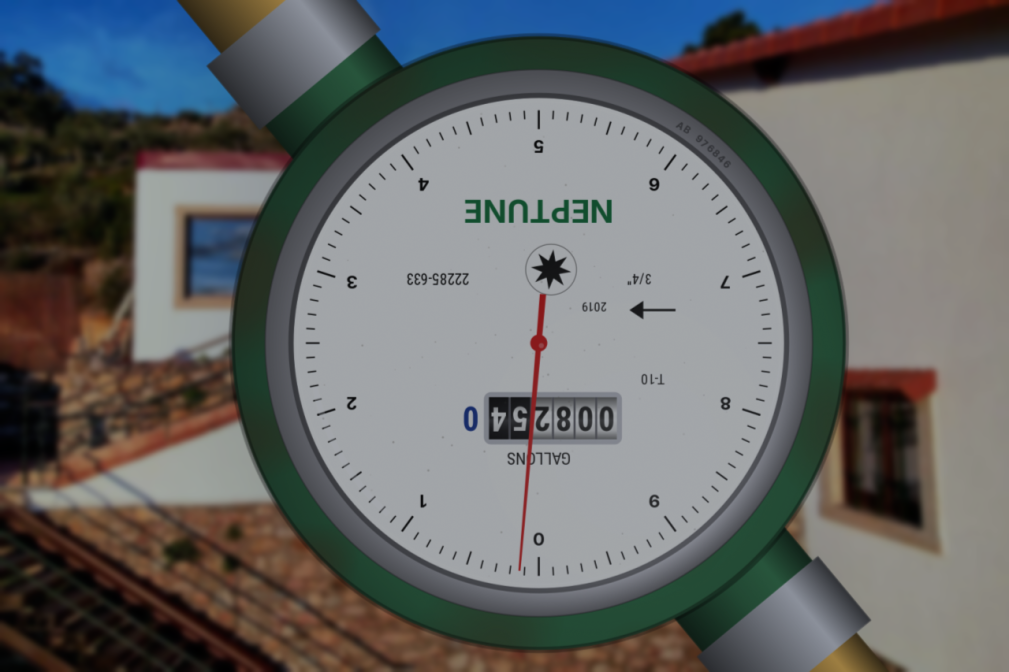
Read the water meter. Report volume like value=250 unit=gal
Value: value=82540.1 unit=gal
